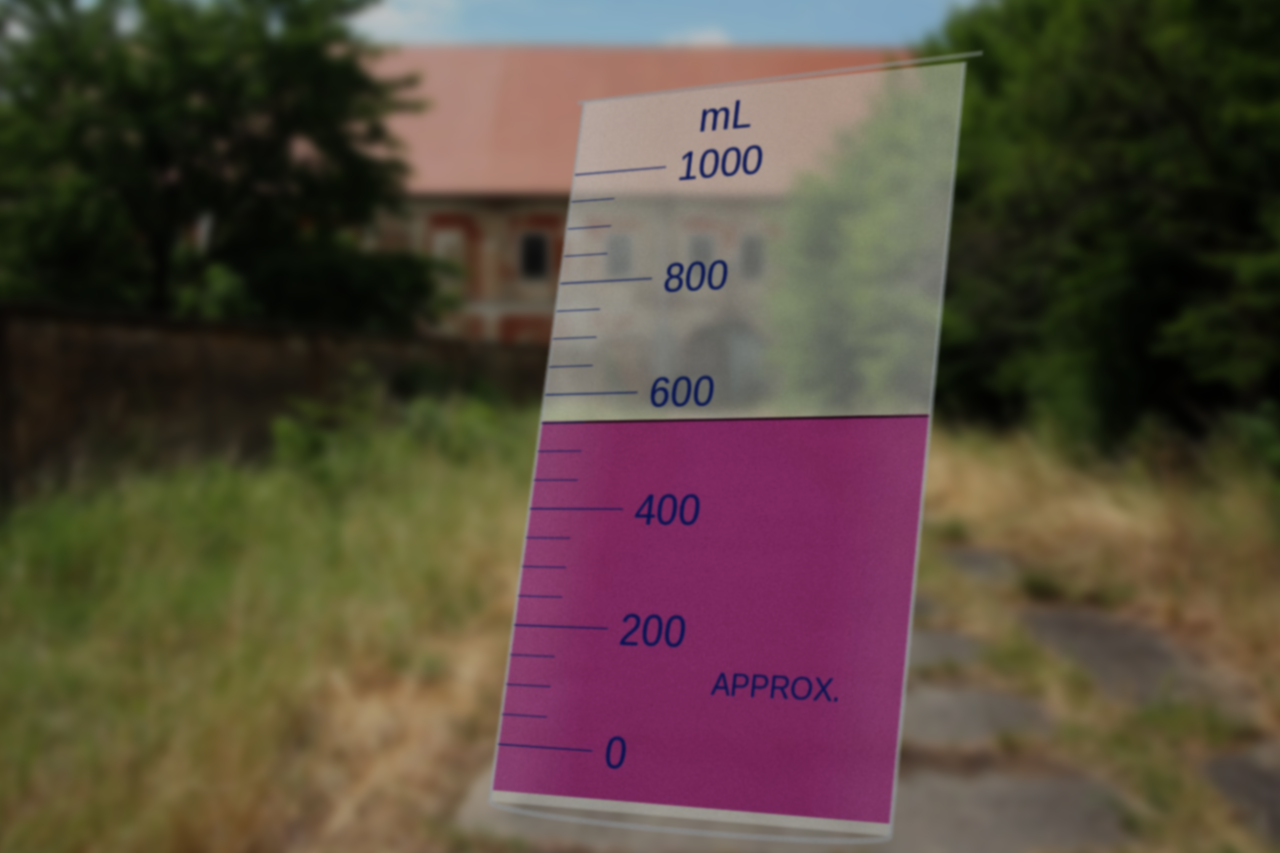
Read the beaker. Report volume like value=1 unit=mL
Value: value=550 unit=mL
